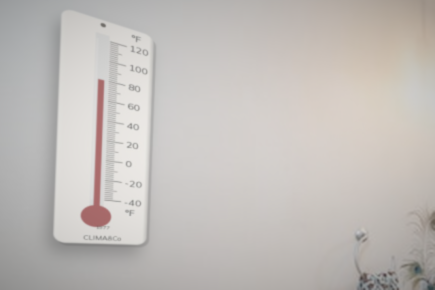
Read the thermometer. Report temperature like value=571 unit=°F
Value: value=80 unit=°F
